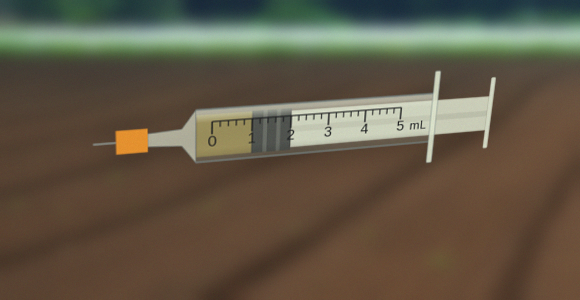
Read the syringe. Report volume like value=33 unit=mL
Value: value=1 unit=mL
